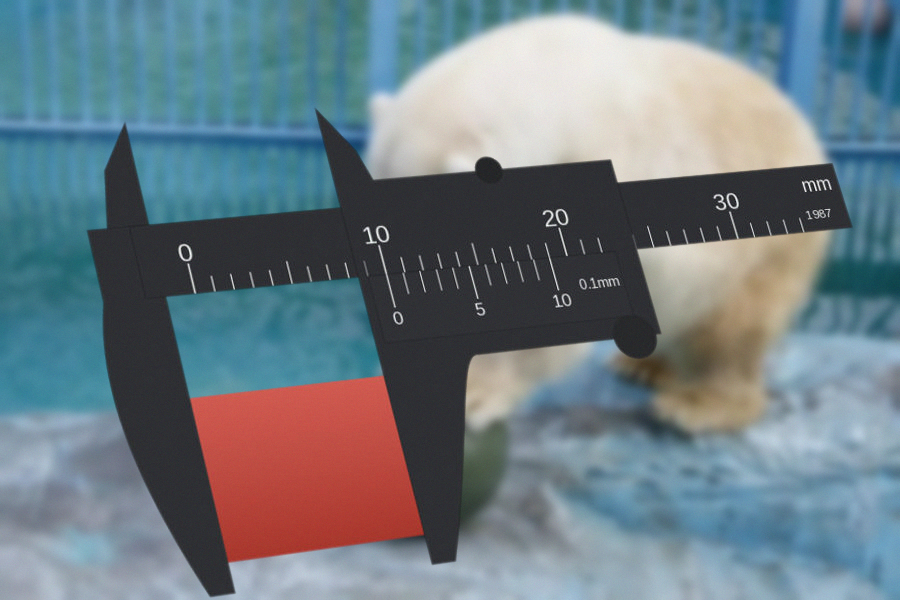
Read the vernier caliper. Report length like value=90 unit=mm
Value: value=10.0 unit=mm
